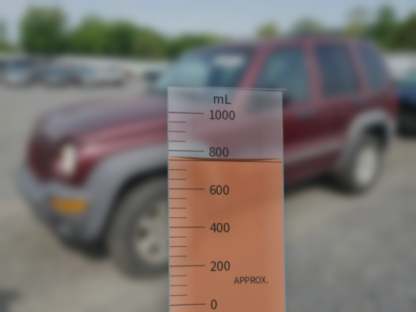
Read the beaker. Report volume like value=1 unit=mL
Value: value=750 unit=mL
